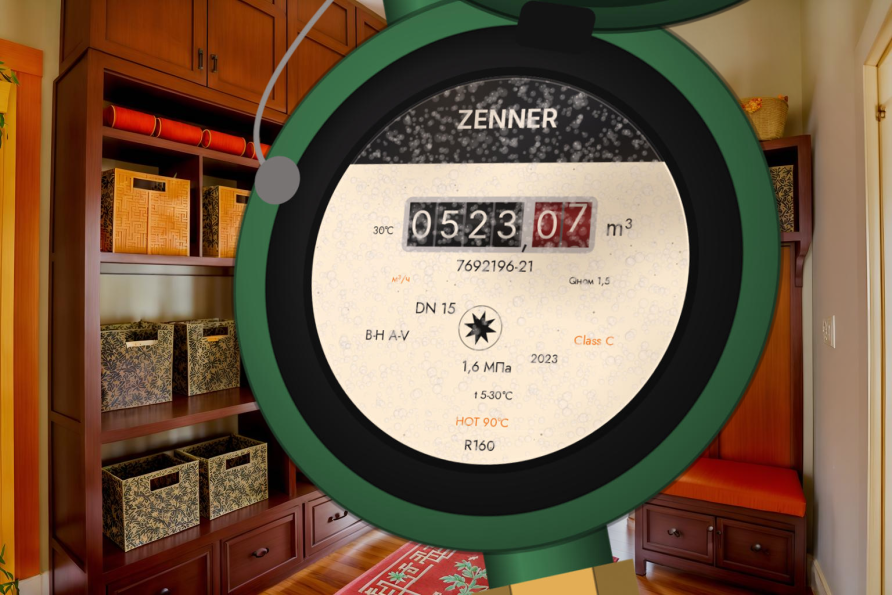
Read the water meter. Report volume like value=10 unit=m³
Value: value=523.07 unit=m³
